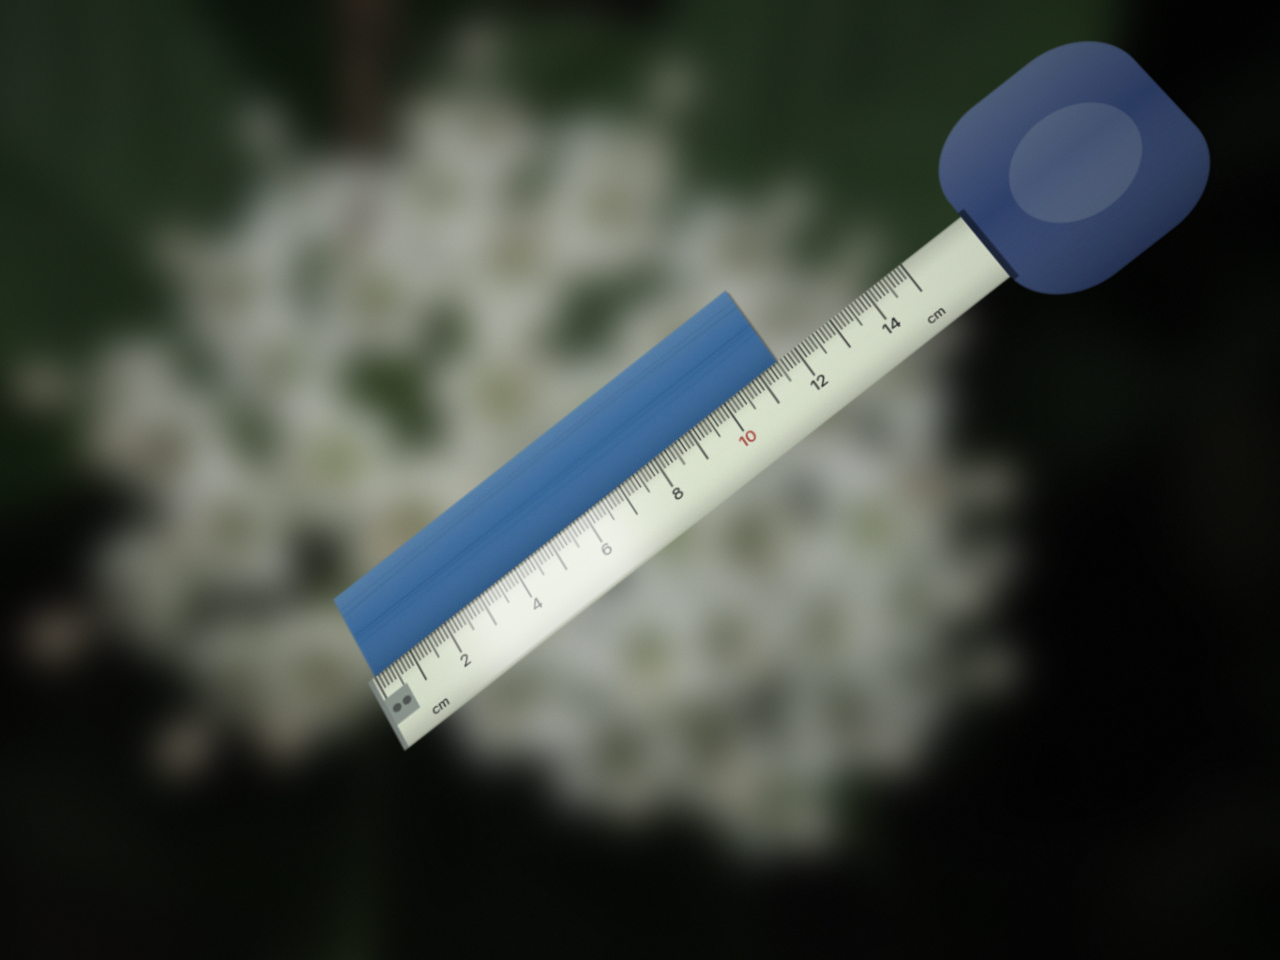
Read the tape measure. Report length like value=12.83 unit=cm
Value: value=11.5 unit=cm
